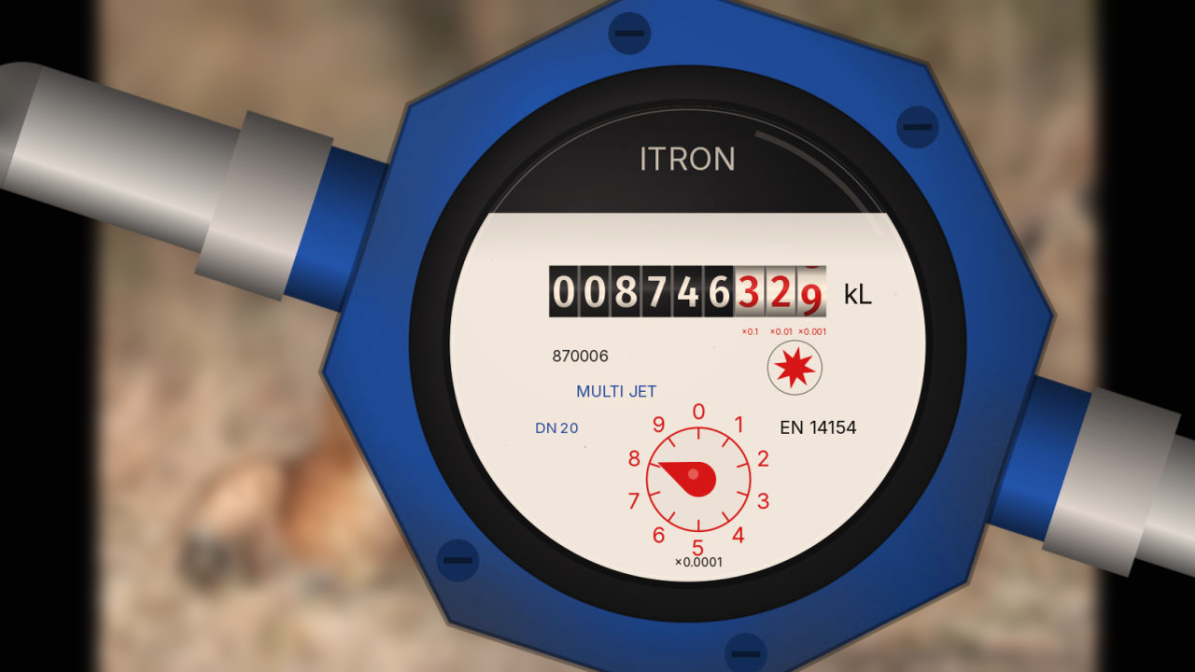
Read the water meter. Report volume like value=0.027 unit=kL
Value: value=8746.3288 unit=kL
